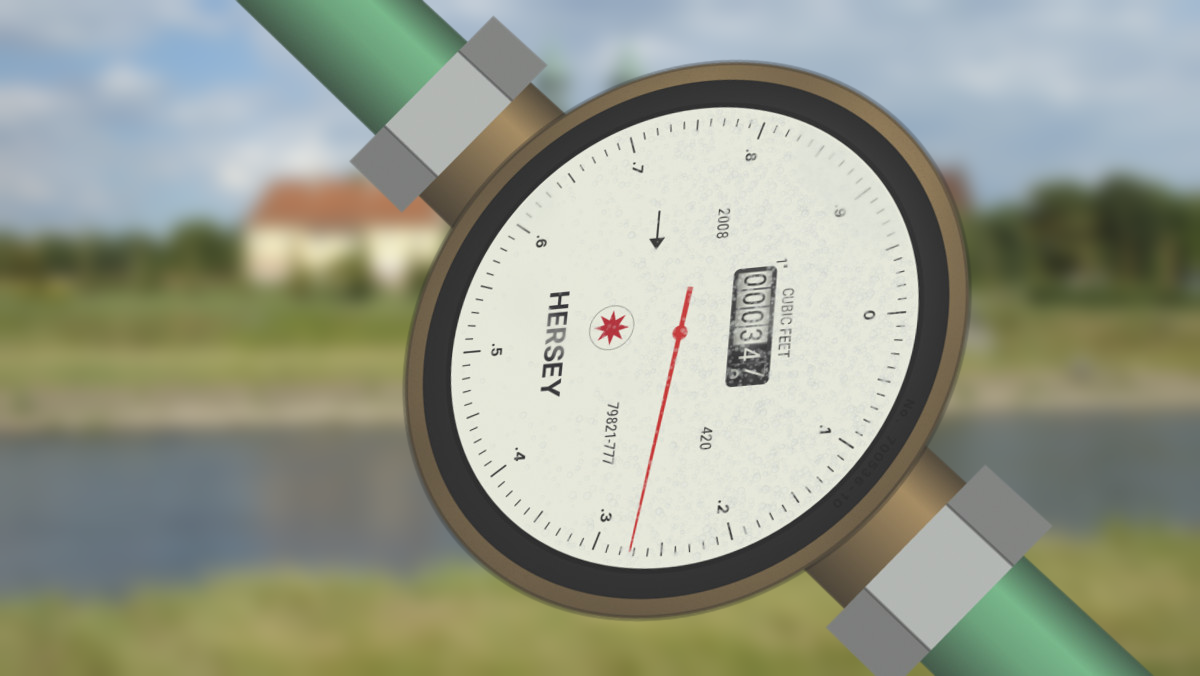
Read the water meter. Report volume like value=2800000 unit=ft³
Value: value=347.27 unit=ft³
